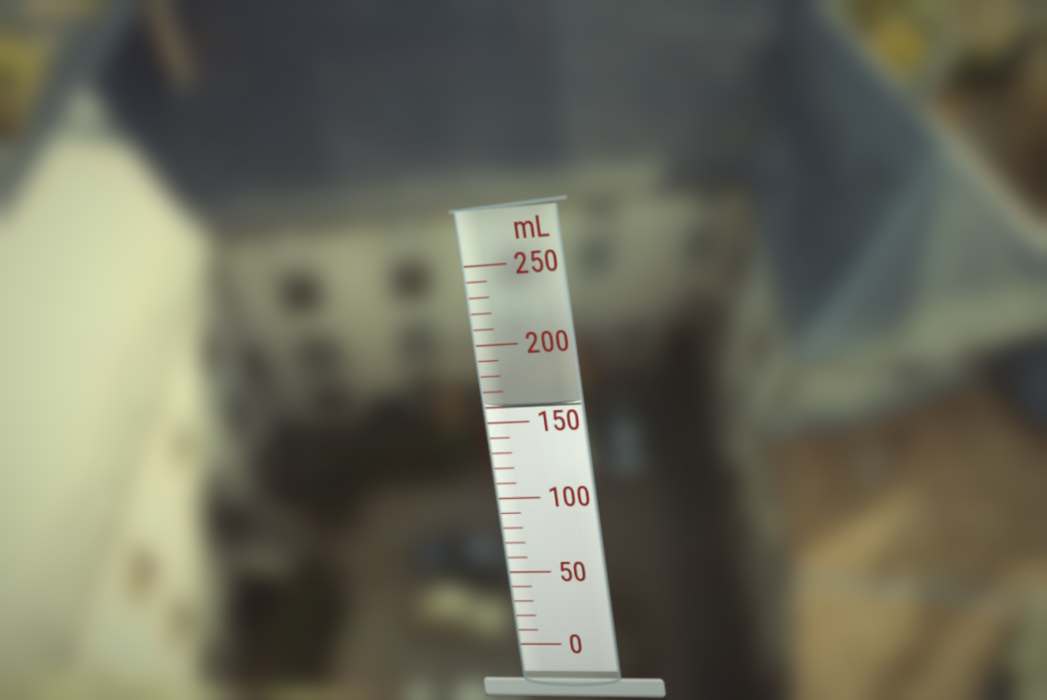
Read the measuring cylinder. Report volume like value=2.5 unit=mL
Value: value=160 unit=mL
